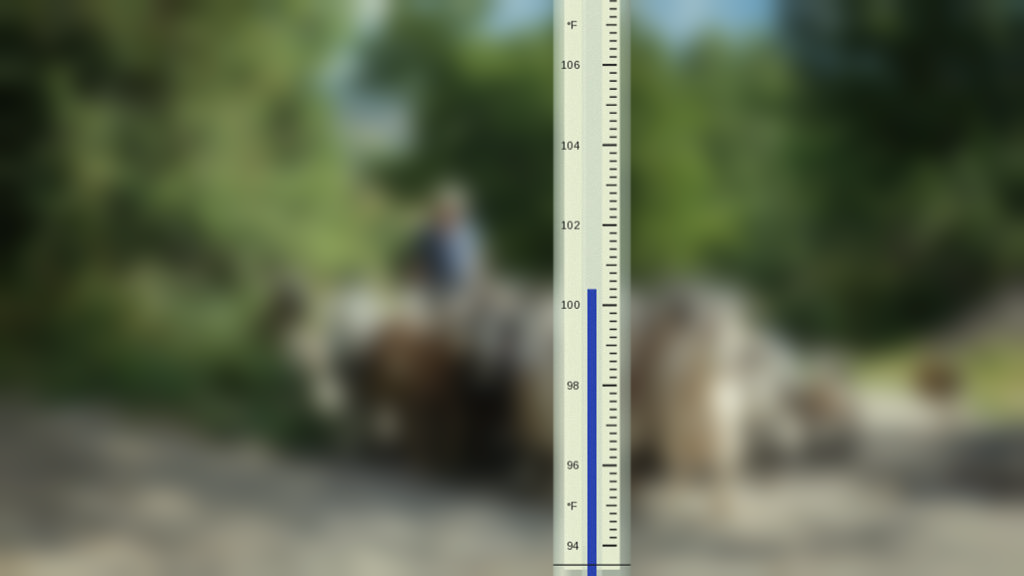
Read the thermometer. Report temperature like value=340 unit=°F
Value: value=100.4 unit=°F
